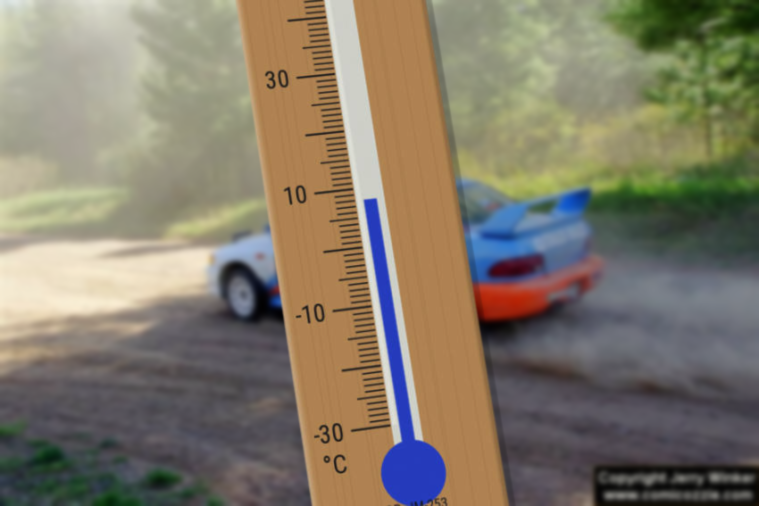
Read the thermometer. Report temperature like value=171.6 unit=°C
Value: value=8 unit=°C
